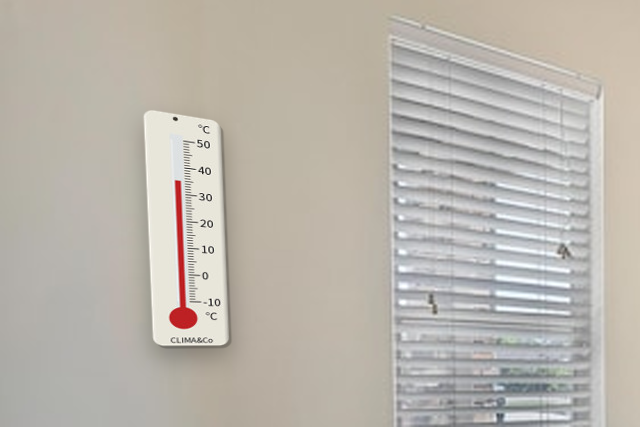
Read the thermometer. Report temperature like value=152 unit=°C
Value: value=35 unit=°C
